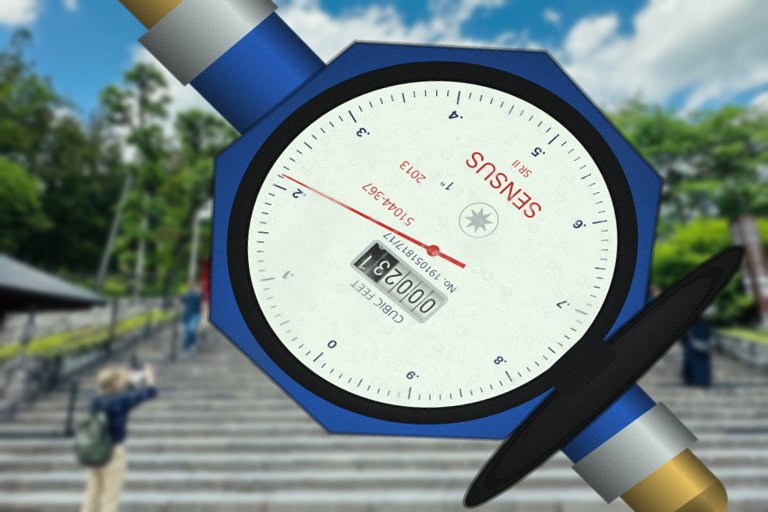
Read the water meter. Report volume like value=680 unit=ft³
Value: value=231.21 unit=ft³
